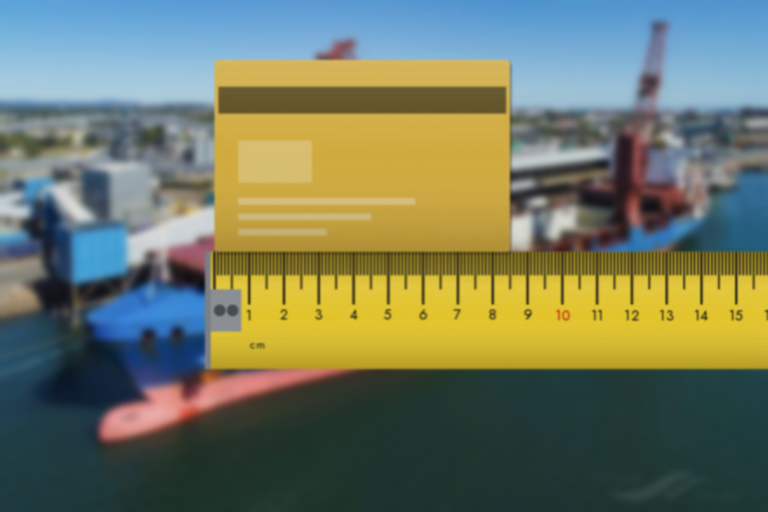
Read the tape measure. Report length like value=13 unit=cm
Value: value=8.5 unit=cm
